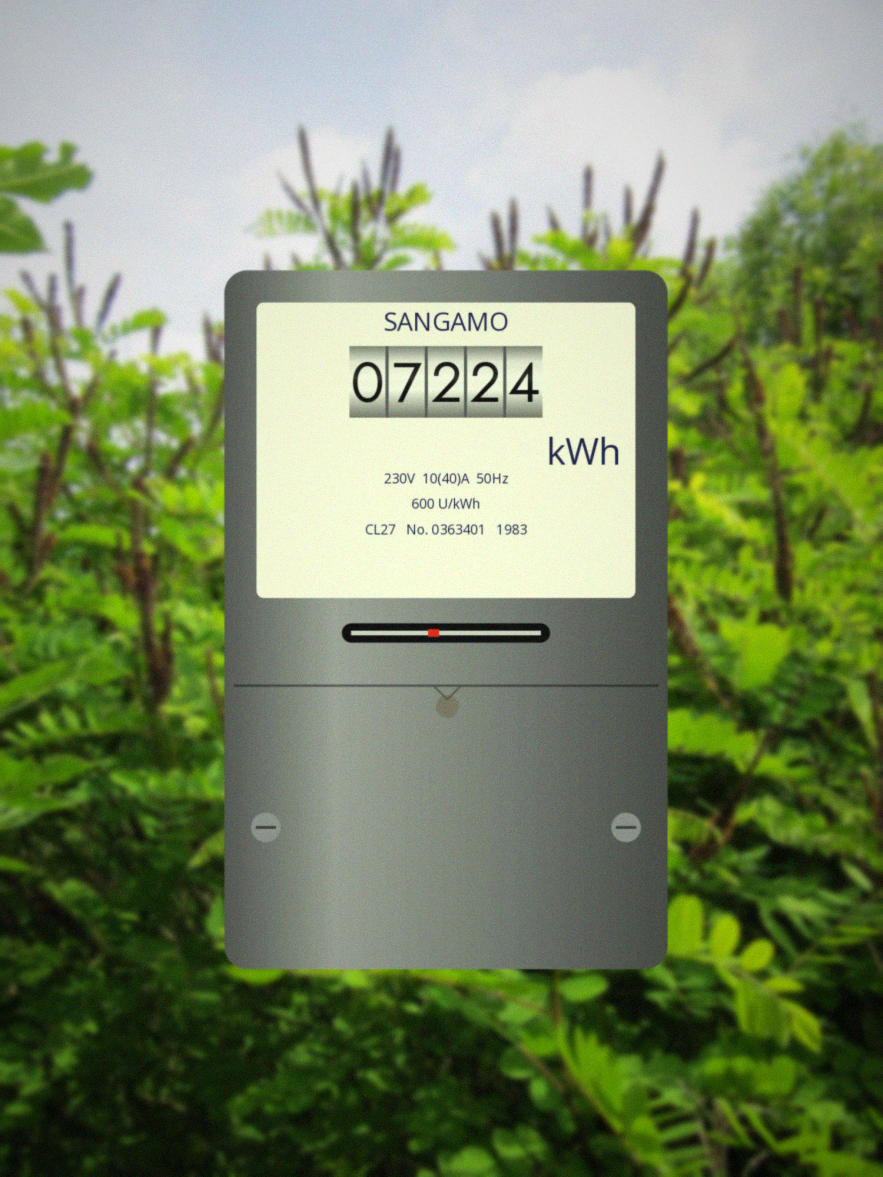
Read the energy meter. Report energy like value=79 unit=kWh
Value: value=7224 unit=kWh
